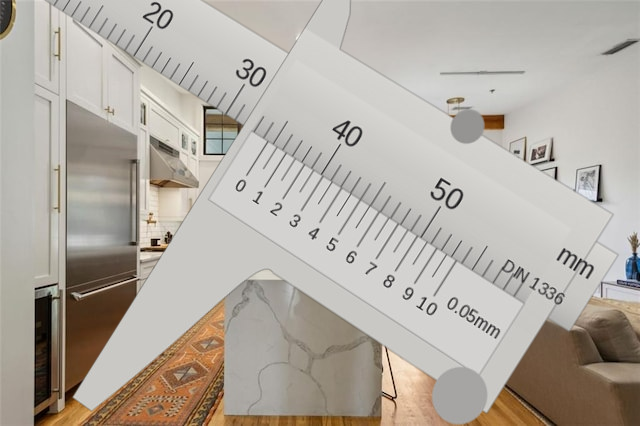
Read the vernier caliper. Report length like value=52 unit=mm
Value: value=34.5 unit=mm
